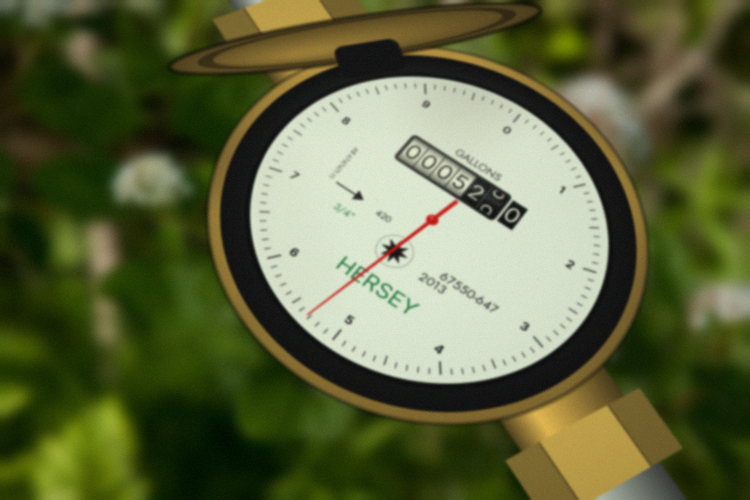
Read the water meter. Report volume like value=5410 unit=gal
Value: value=5285.3 unit=gal
